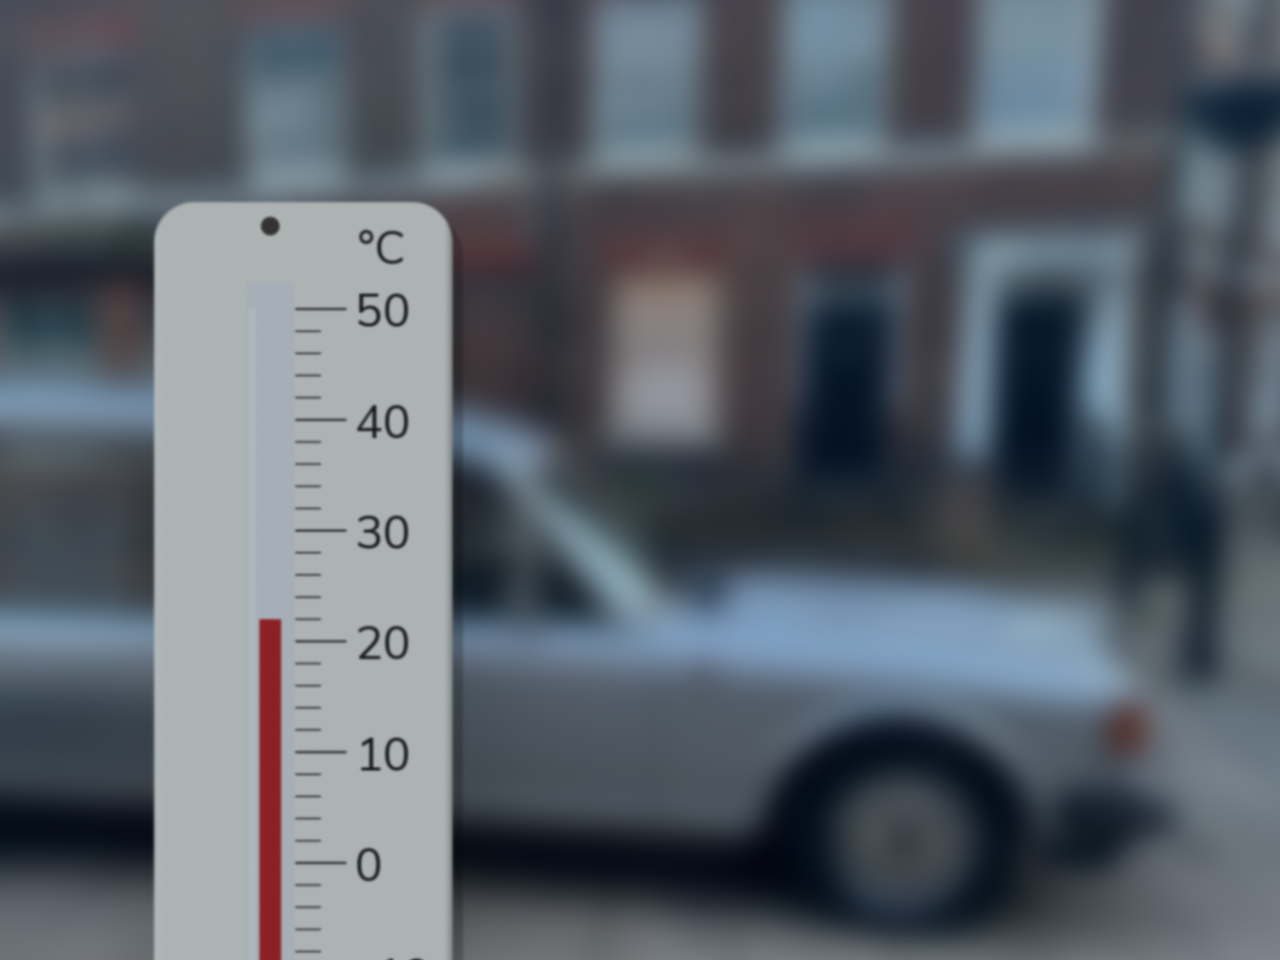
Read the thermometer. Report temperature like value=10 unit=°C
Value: value=22 unit=°C
